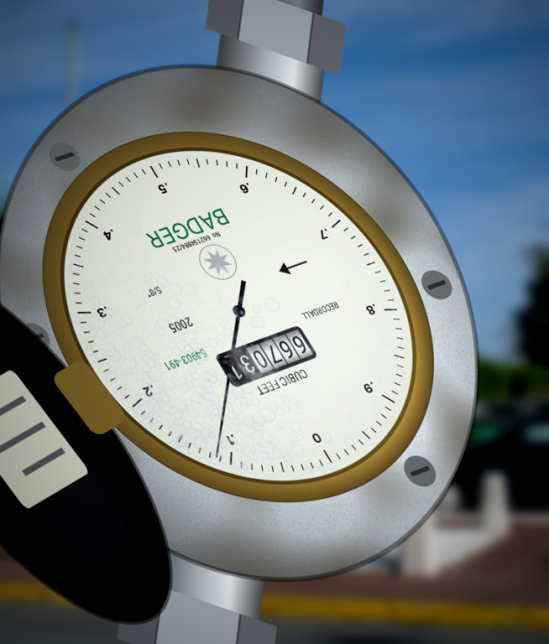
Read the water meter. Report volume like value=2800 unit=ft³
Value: value=667031.11 unit=ft³
